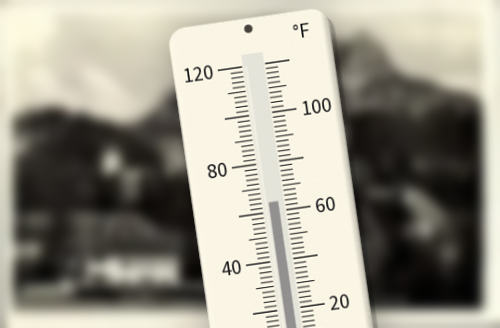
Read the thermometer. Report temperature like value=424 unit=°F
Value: value=64 unit=°F
